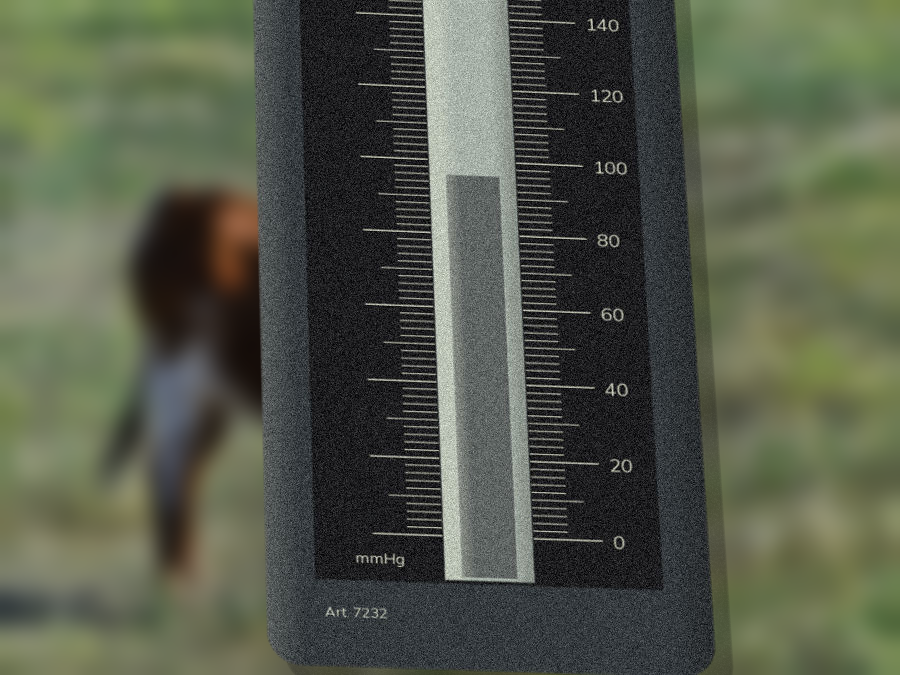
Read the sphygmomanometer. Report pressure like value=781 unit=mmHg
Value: value=96 unit=mmHg
